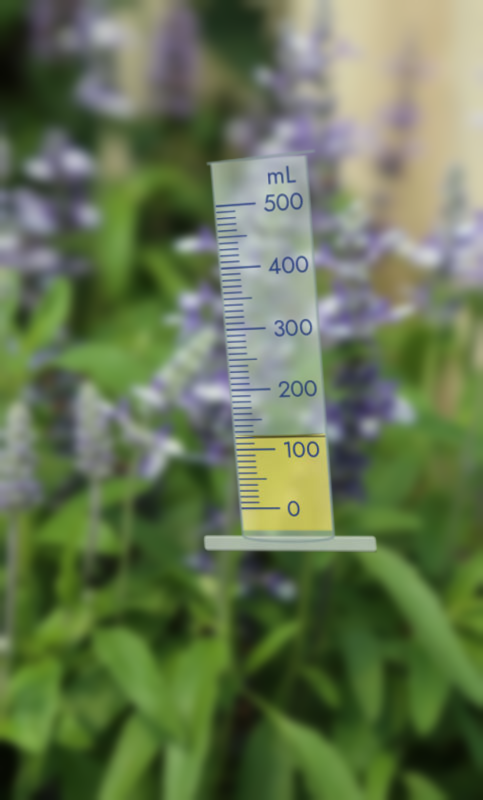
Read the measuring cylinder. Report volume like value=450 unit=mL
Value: value=120 unit=mL
